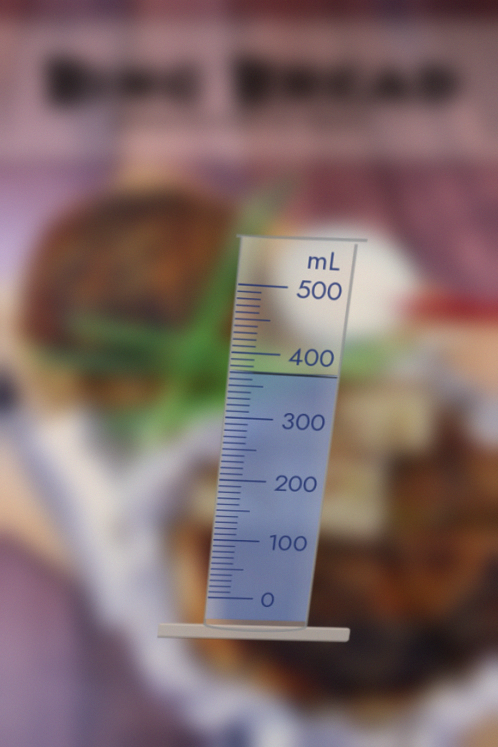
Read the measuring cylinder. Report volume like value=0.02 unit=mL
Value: value=370 unit=mL
